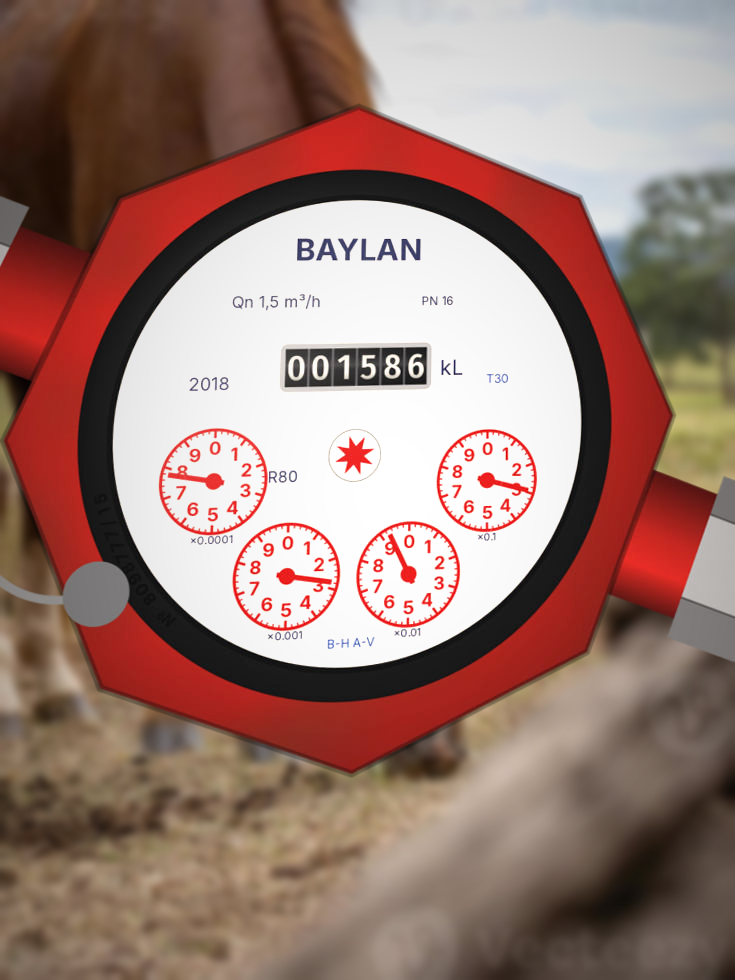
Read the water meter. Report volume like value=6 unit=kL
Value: value=1586.2927 unit=kL
